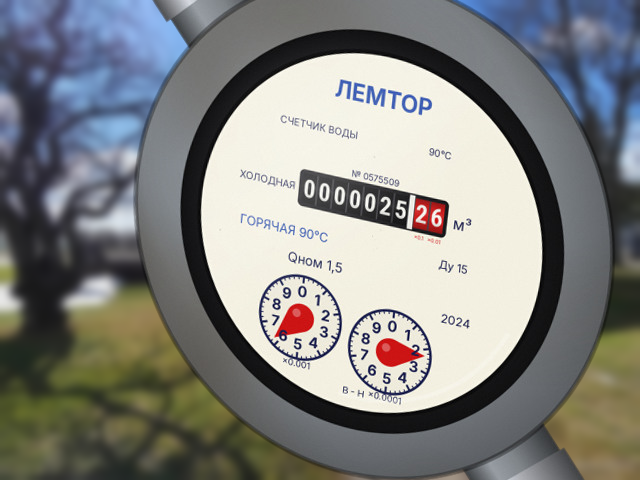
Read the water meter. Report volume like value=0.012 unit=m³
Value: value=25.2662 unit=m³
